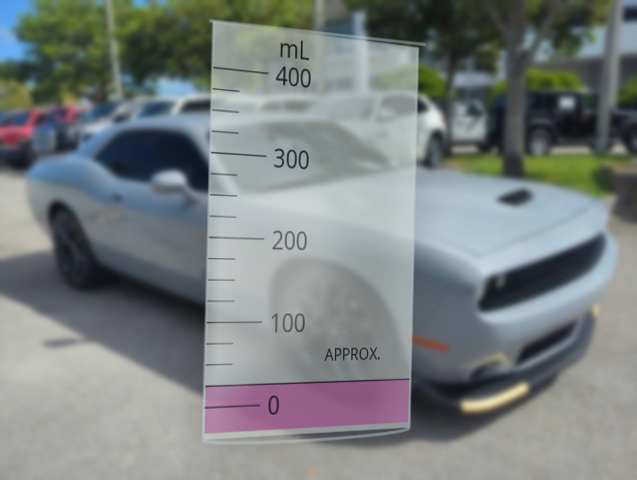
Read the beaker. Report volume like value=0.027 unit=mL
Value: value=25 unit=mL
